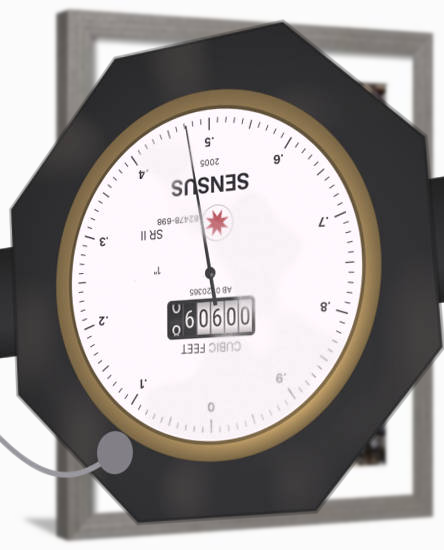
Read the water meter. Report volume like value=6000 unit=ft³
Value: value=9098.47 unit=ft³
